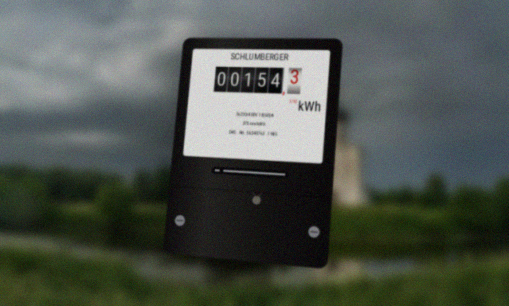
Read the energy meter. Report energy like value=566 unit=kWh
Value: value=154.3 unit=kWh
